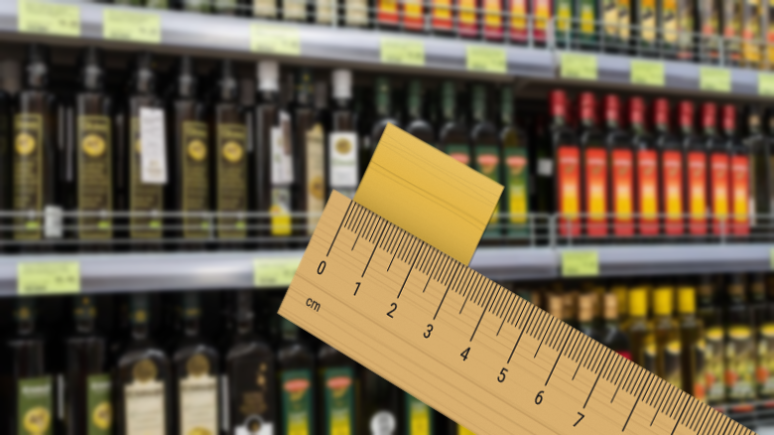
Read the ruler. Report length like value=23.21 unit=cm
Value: value=3.2 unit=cm
